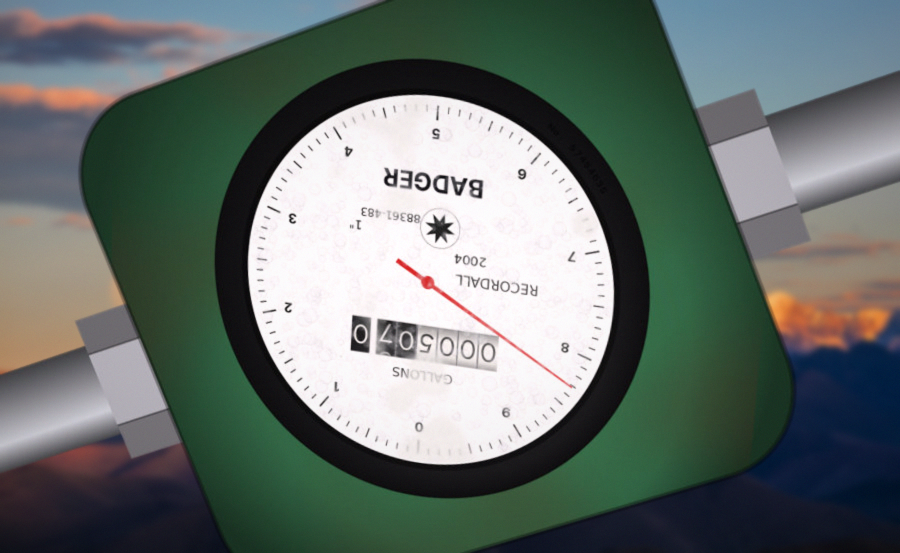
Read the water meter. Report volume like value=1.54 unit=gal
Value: value=5068.3 unit=gal
